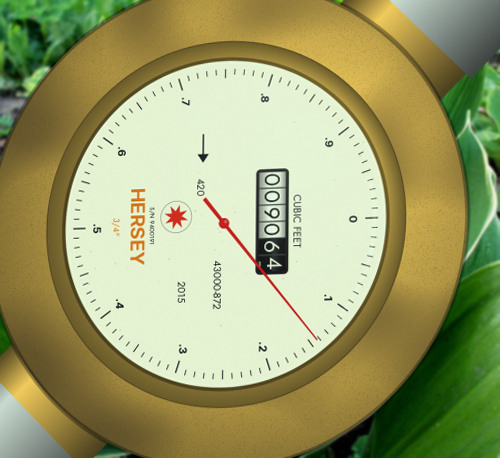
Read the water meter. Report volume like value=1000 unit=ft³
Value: value=9064.14 unit=ft³
